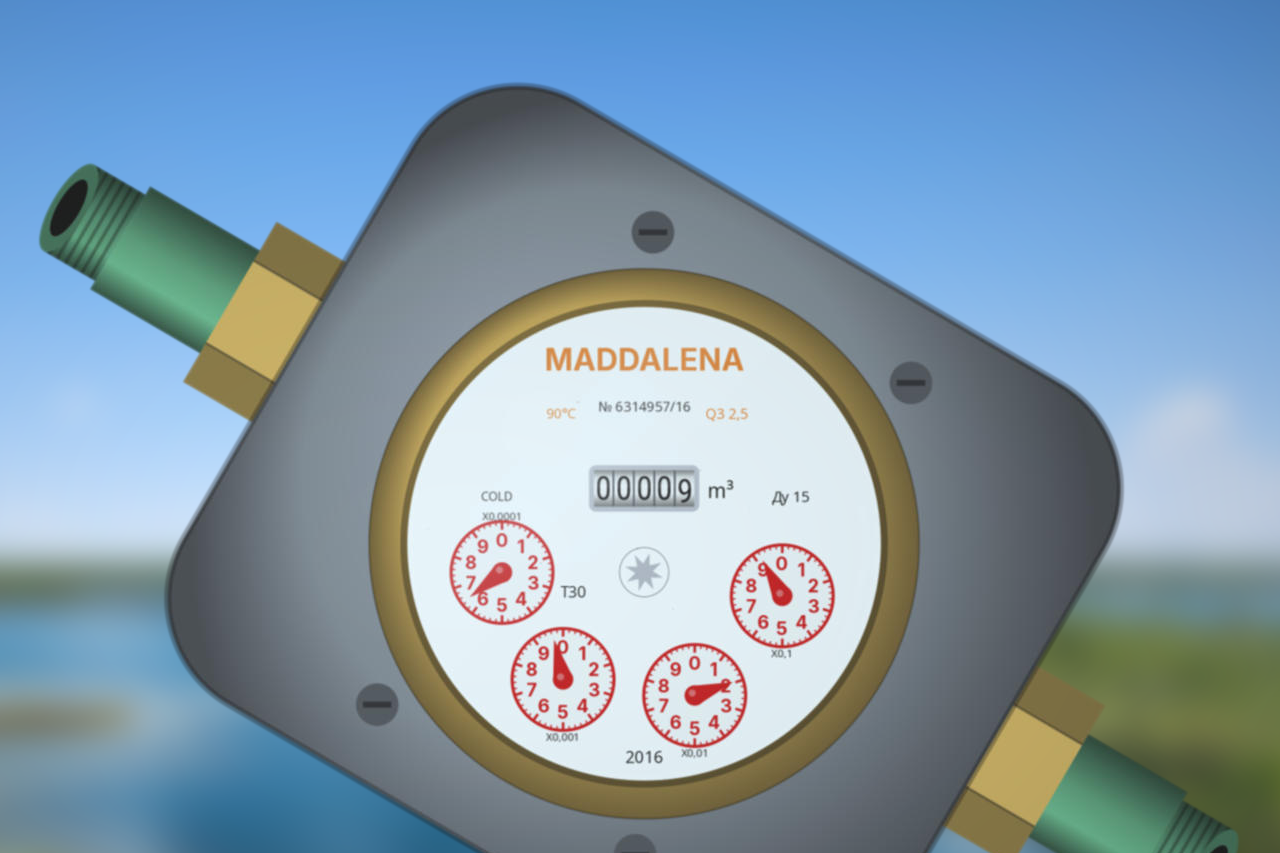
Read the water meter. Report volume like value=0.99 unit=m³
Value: value=8.9196 unit=m³
